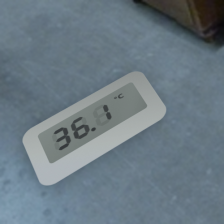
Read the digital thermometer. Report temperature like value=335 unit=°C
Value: value=36.1 unit=°C
